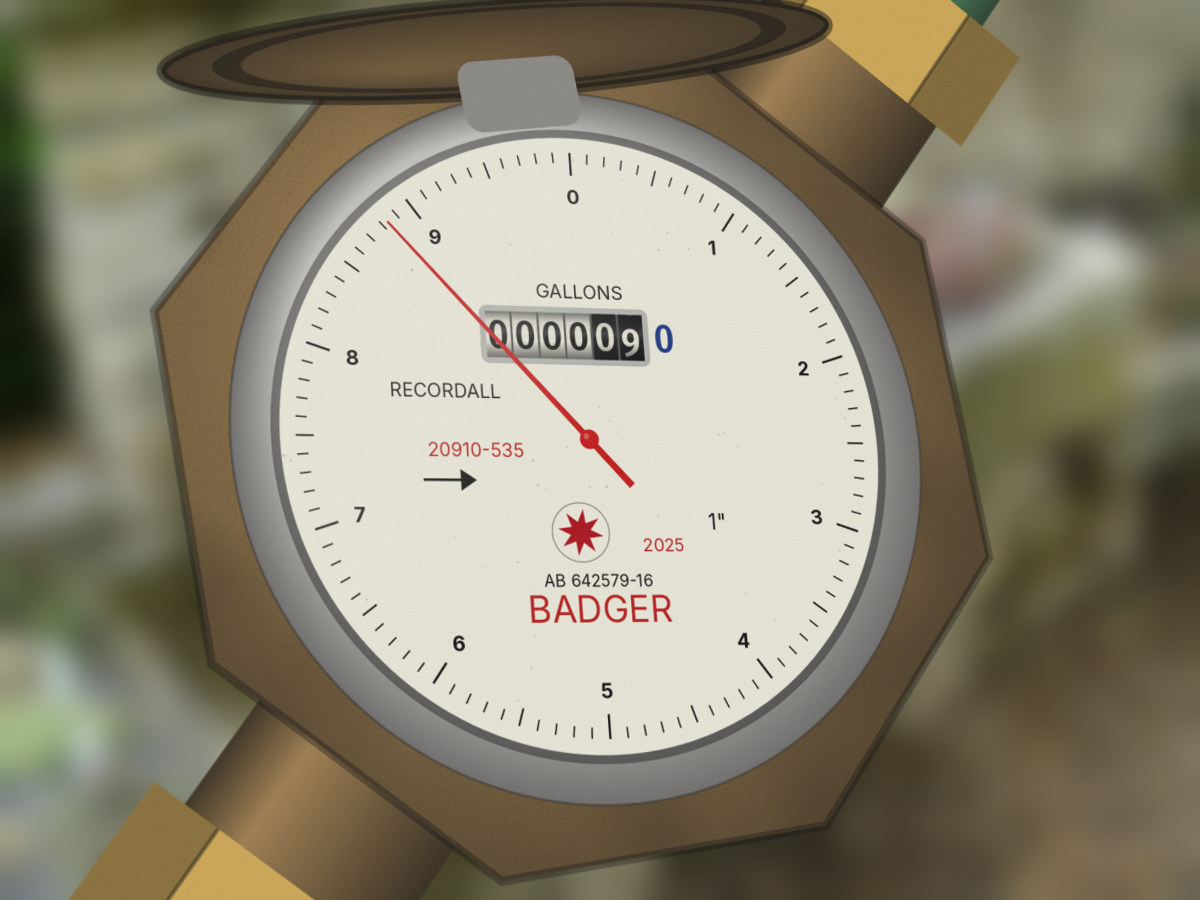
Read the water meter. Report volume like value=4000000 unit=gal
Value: value=88.8 unit=gal
